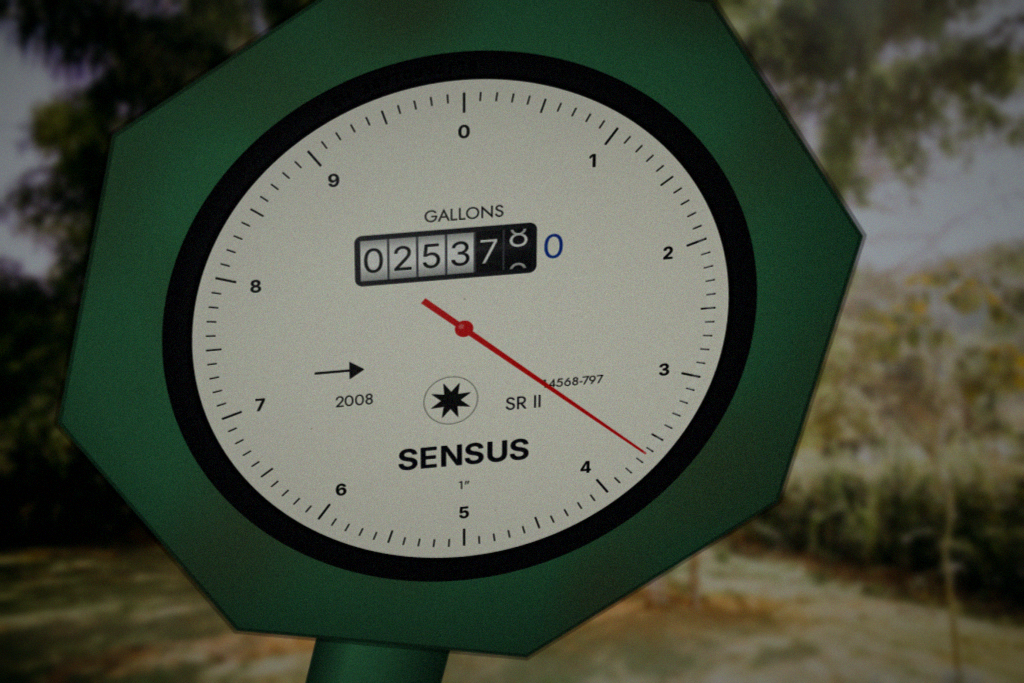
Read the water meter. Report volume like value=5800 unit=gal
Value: value=253783.6 unit=gal
